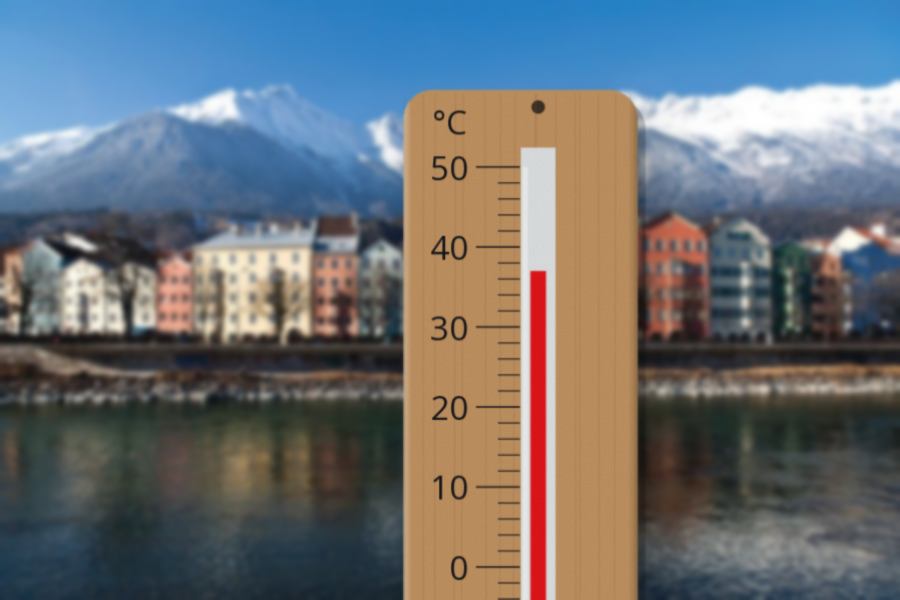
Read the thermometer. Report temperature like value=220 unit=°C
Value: value=37 unit=°C
